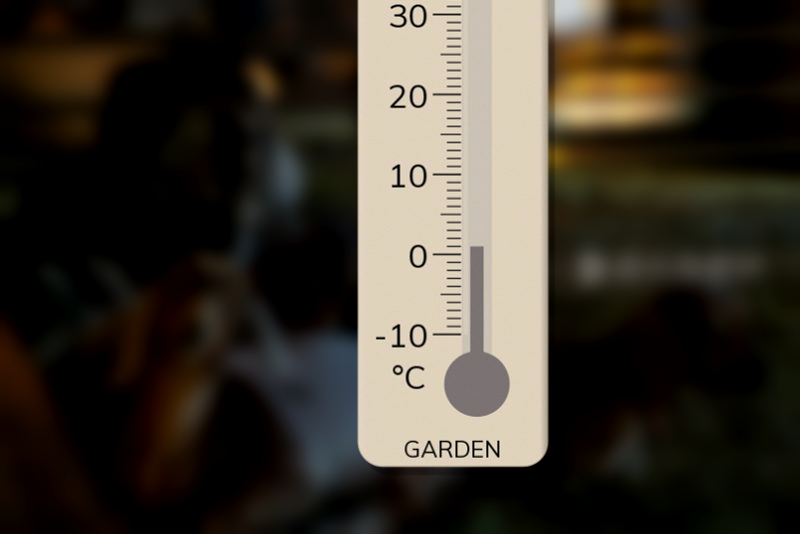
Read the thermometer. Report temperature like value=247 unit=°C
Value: value=1 unit=°C
